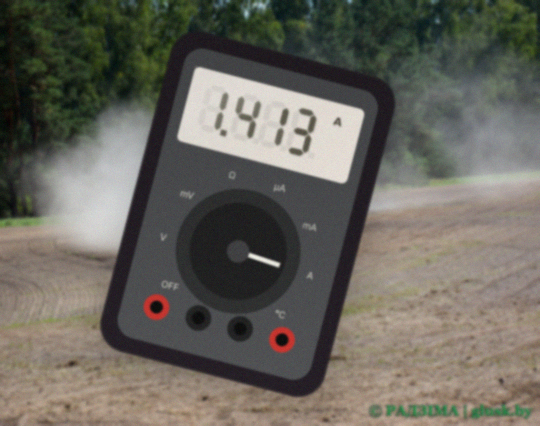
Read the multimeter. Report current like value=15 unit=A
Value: value=1.413 unit=A
